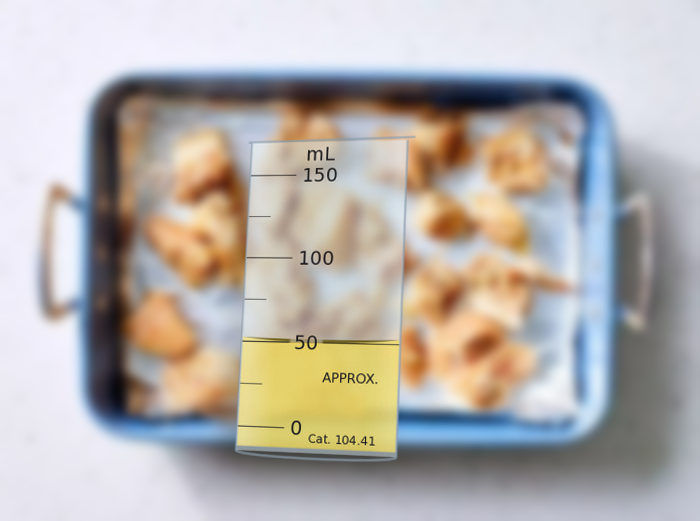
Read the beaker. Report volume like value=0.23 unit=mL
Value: value=50 unit=mL
